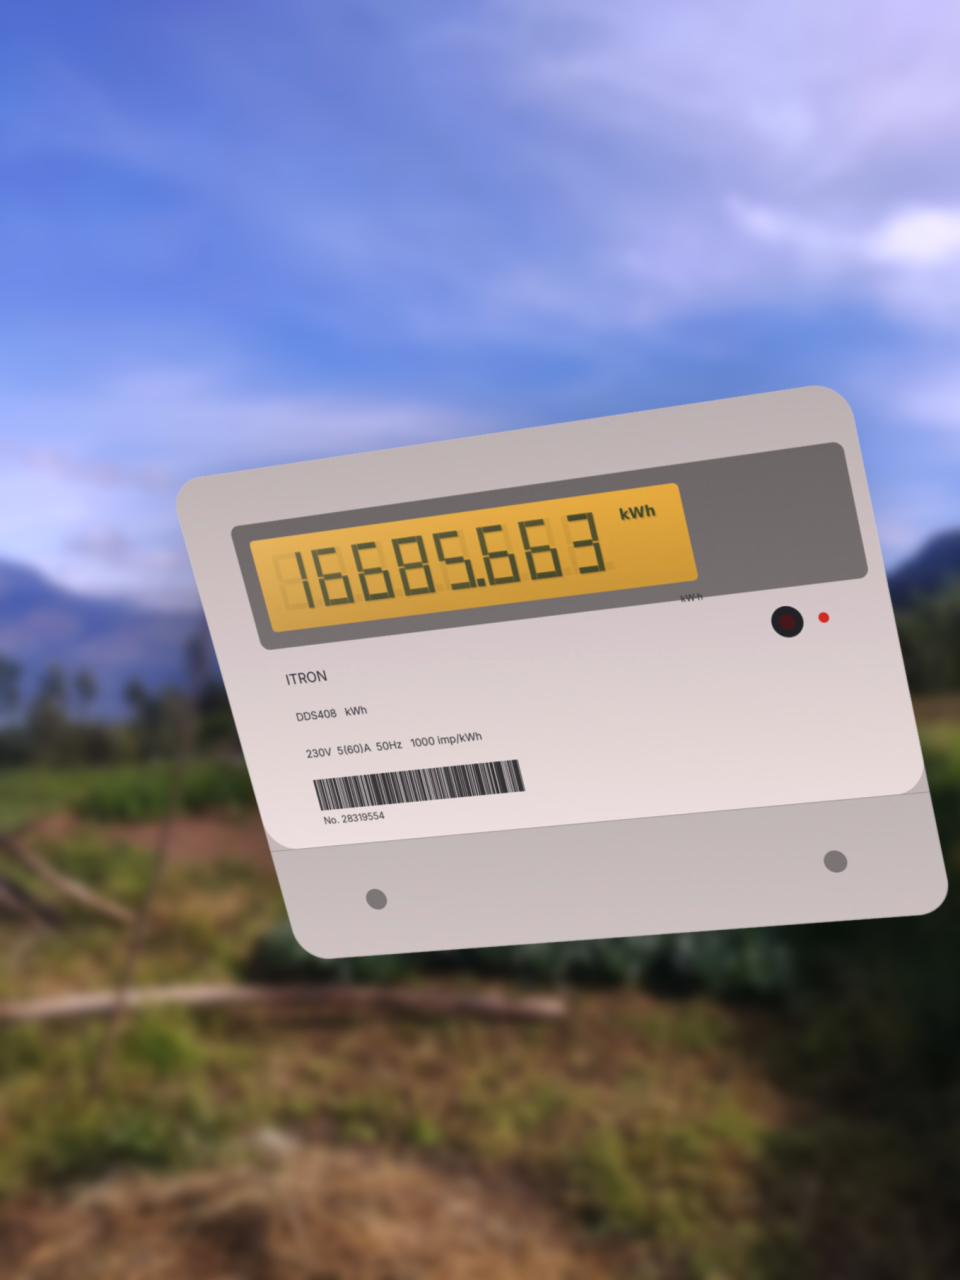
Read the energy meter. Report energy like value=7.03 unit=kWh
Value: value=16685.663 unit=kWh
